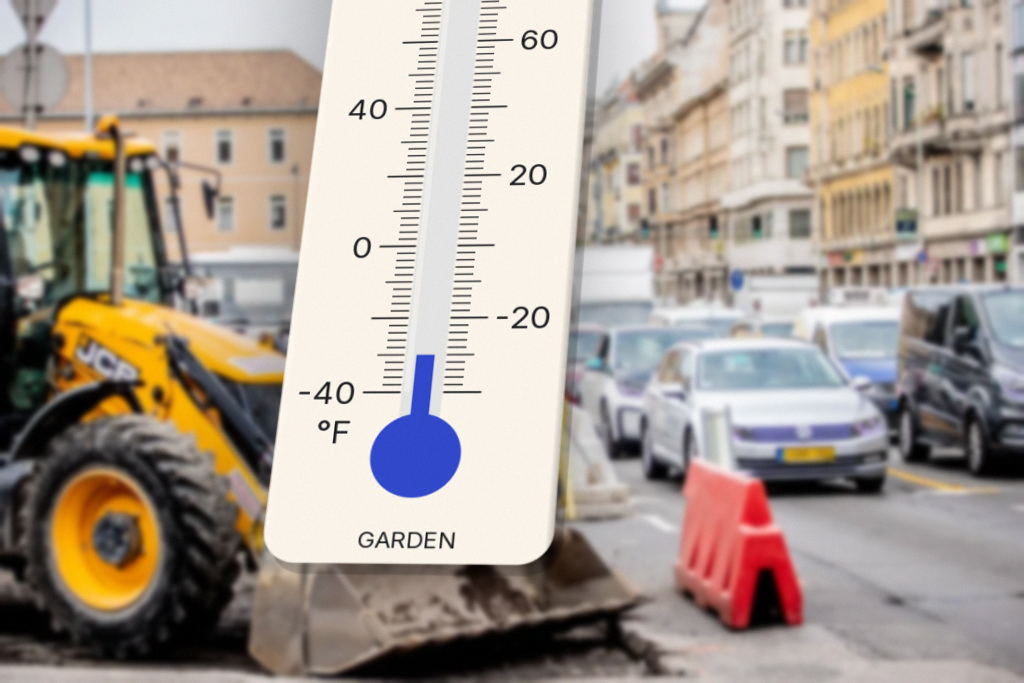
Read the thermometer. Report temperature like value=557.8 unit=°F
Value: value=-30 unit=°F
